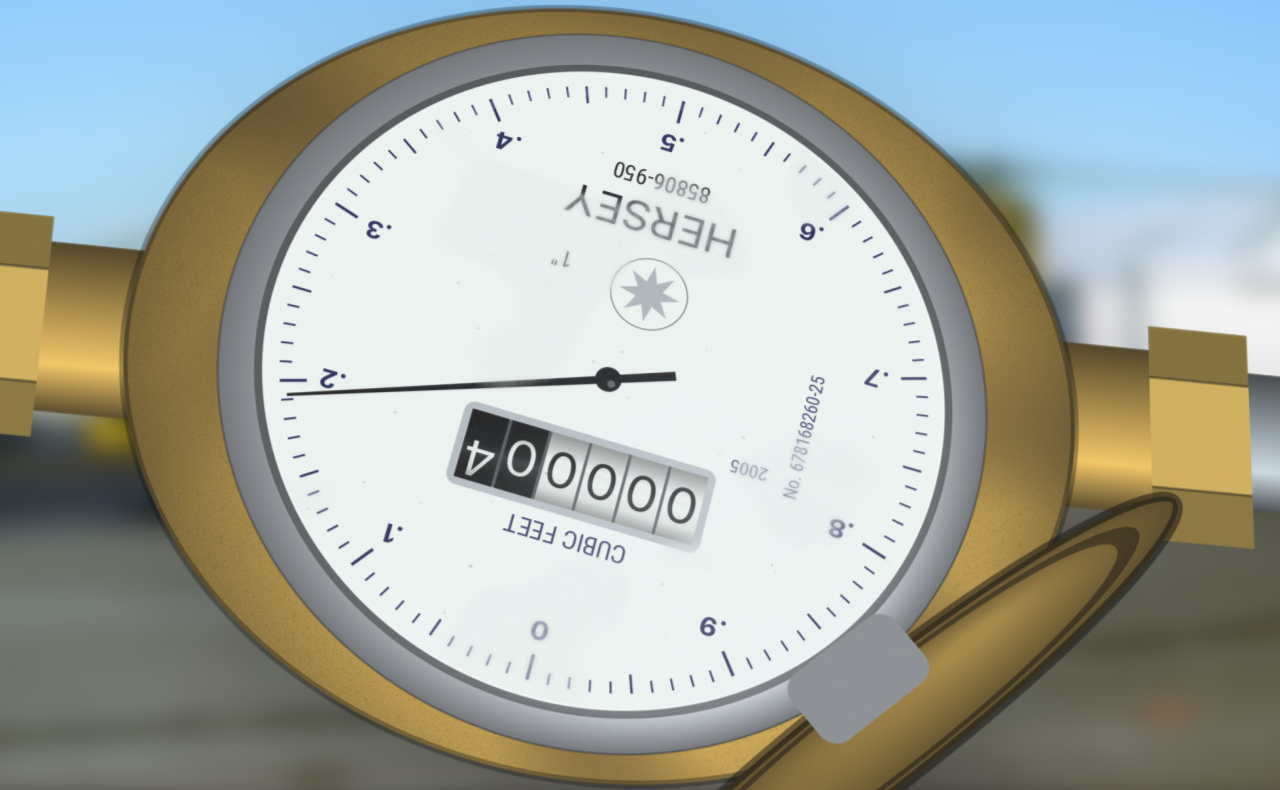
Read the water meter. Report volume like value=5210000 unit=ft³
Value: value=4.19 unit=ft³
